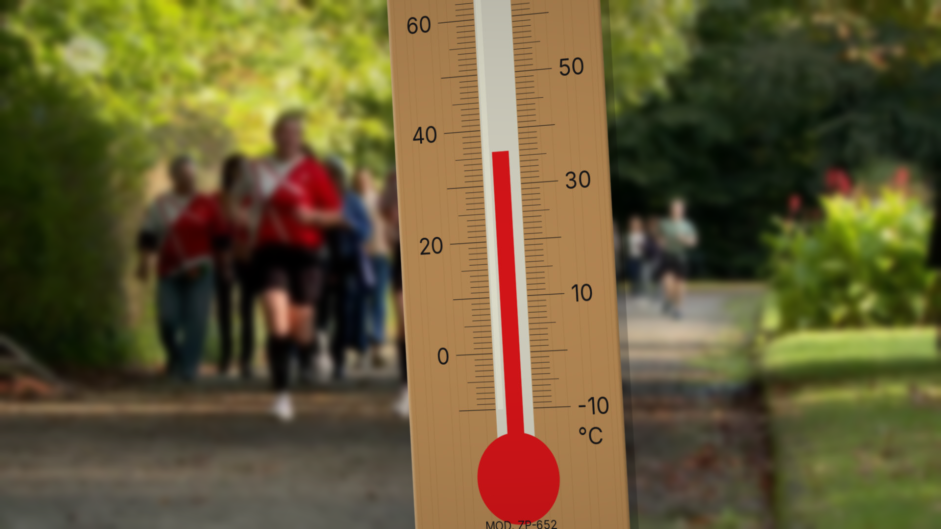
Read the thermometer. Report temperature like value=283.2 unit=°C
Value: value=36 unit=°C
